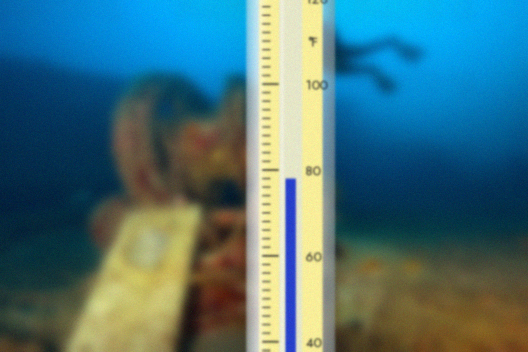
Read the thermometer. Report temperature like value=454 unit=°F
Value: value=78 unit=°F
